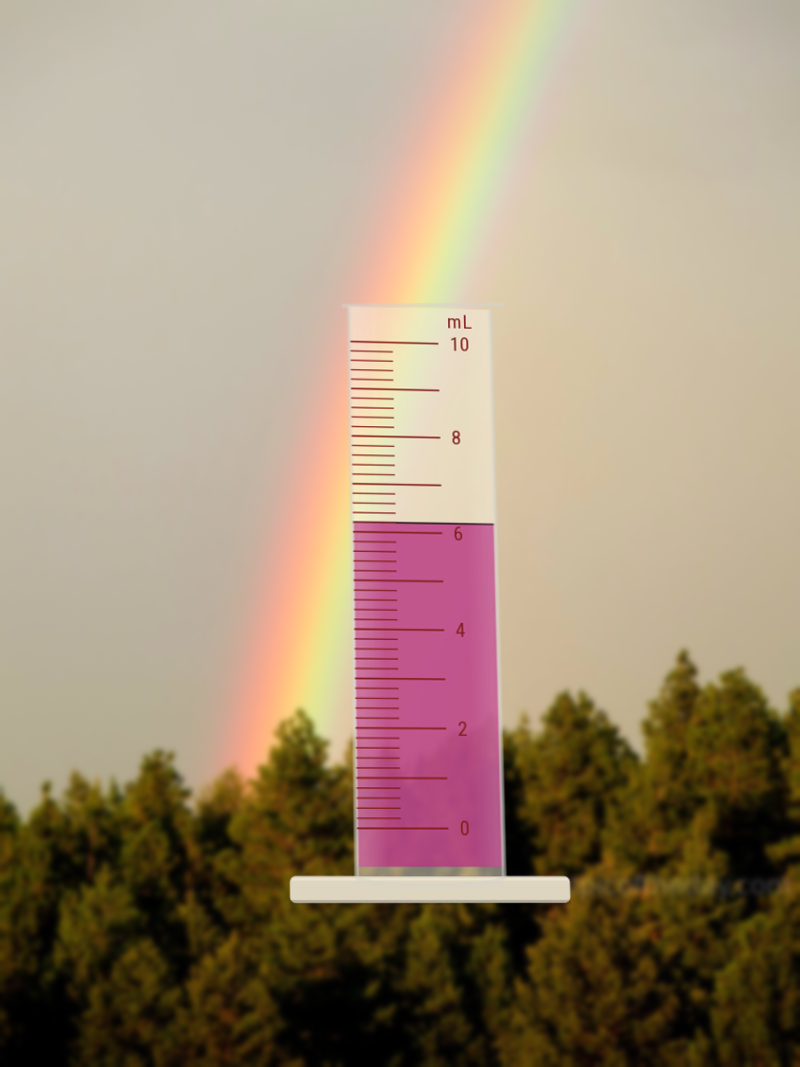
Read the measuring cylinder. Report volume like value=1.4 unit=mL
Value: value=6.2 unit=mL
